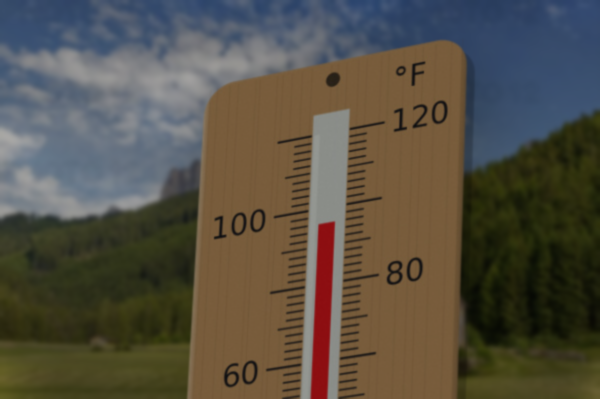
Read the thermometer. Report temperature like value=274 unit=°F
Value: value=96 unit=°F
